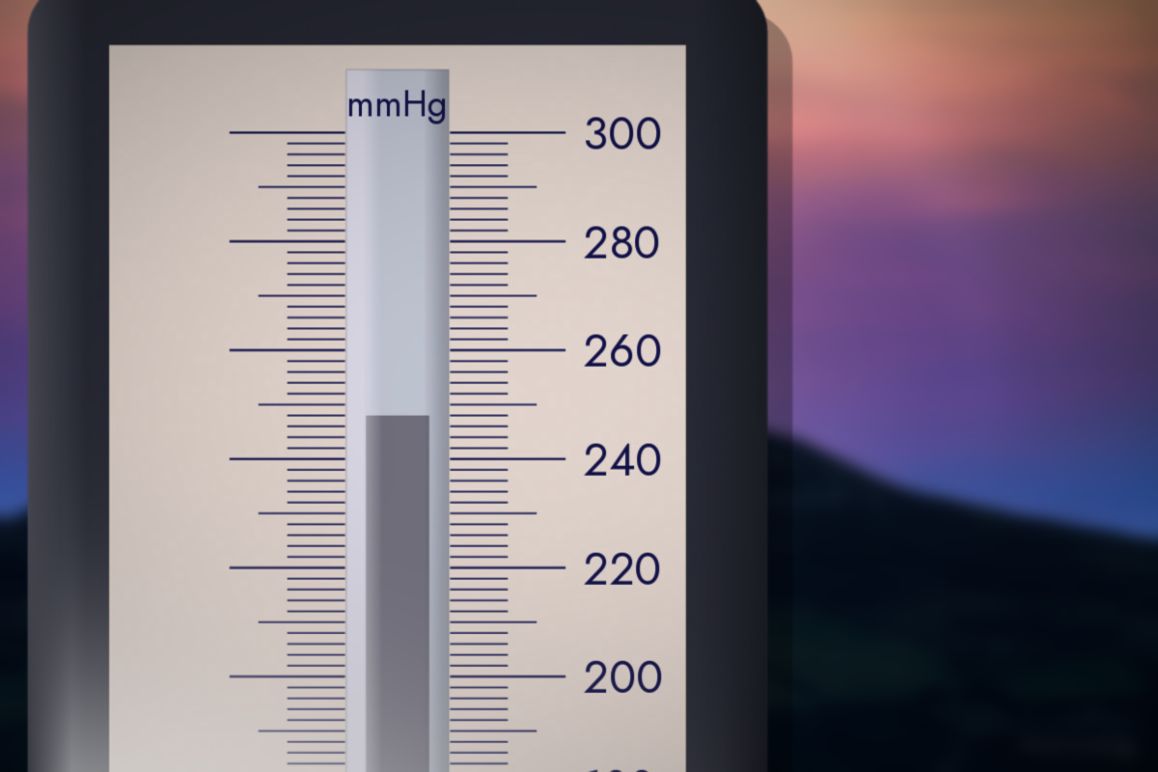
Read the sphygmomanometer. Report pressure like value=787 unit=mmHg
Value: value=248 unit=mmHg
